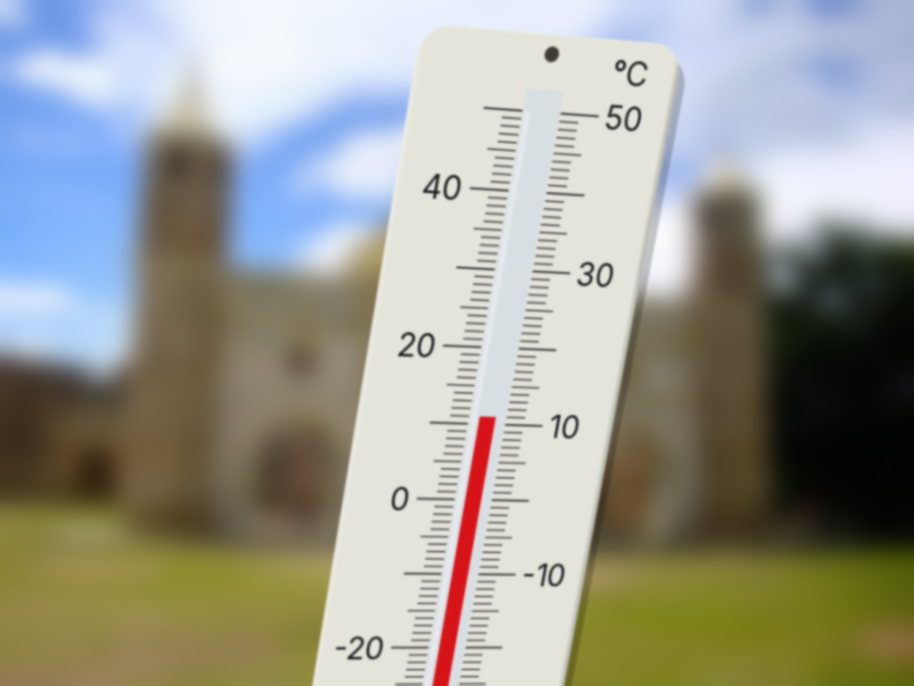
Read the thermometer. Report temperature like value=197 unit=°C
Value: value=11 unit=°C
